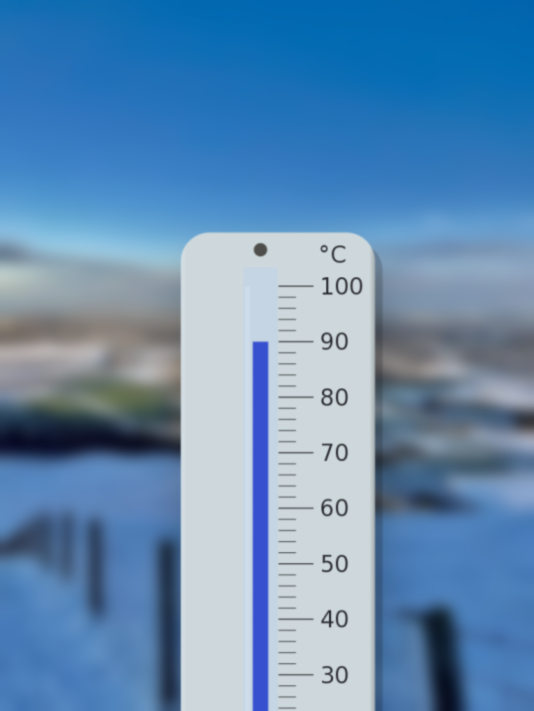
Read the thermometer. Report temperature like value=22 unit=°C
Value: value=90 unit=°C
